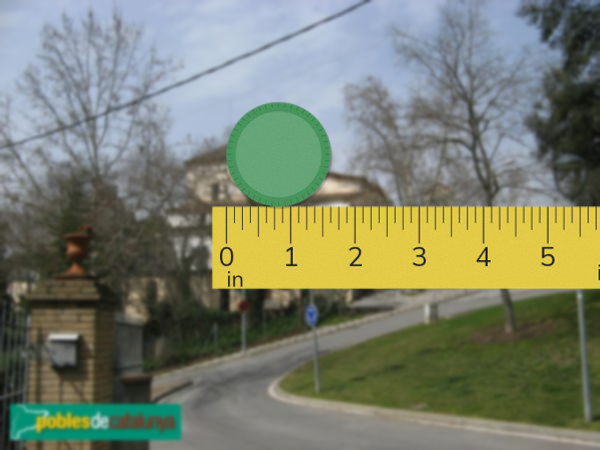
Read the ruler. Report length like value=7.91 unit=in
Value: value=1.625 unit=in
